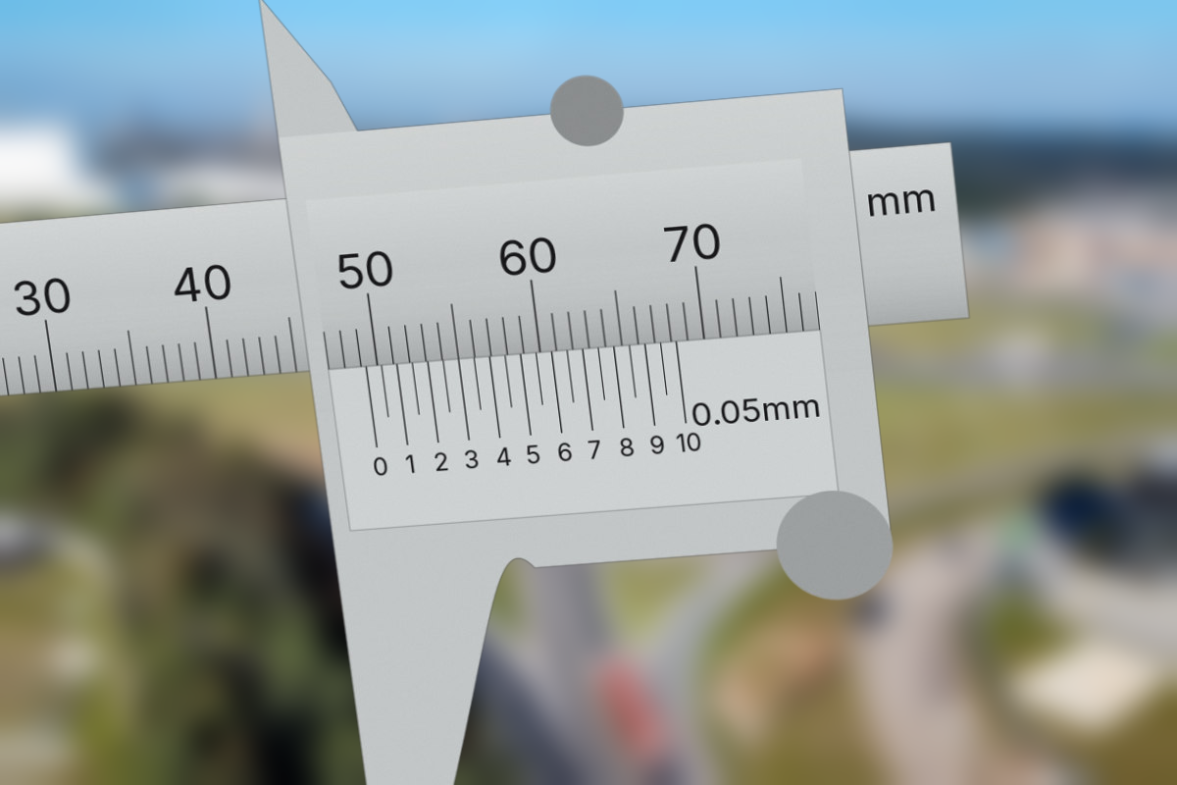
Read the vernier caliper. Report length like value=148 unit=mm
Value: value=49.3 unit=mm
